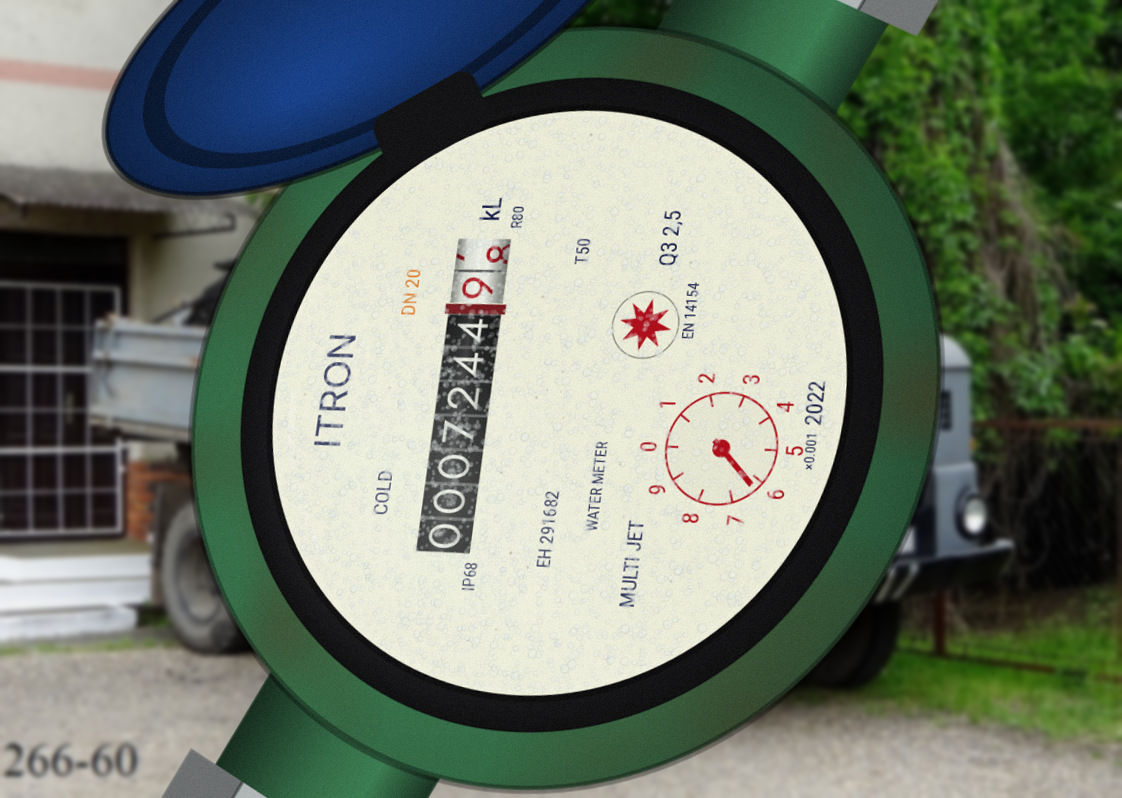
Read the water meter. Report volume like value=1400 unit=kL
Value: value=7244.976 unit=kL
